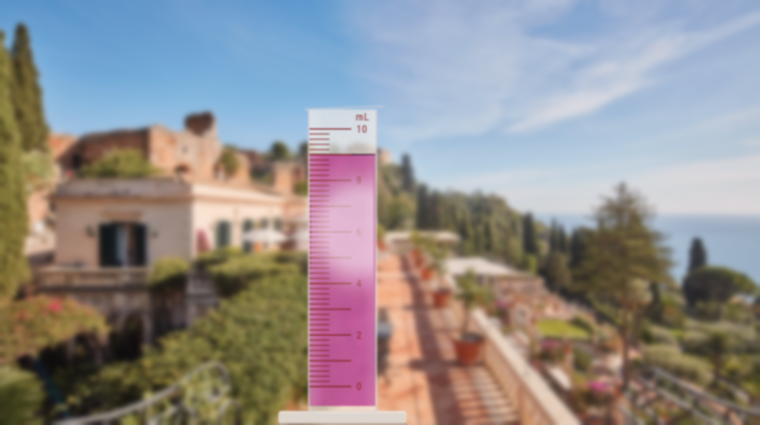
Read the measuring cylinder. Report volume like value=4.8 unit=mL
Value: value=9 unit=mL
